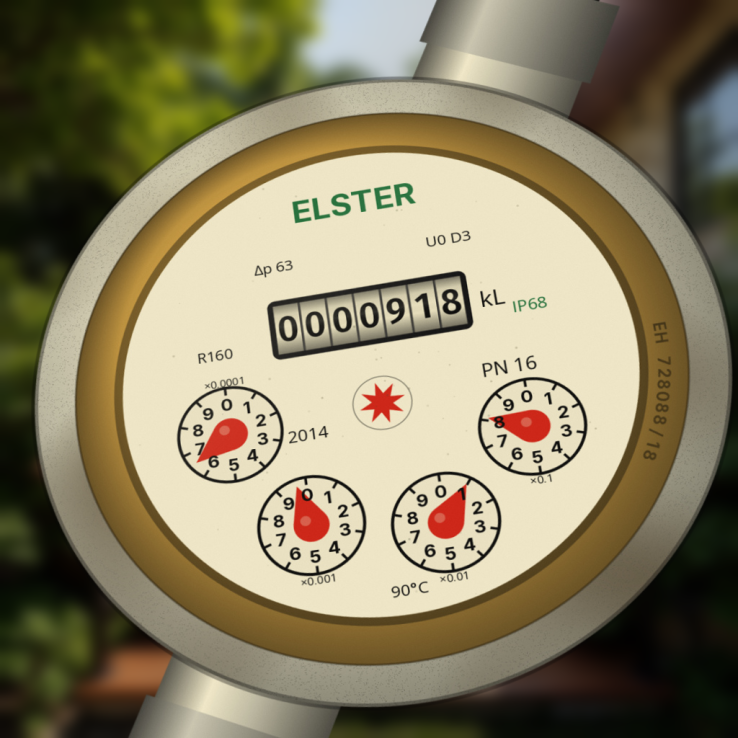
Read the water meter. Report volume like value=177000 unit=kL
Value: value=918.8096 unit=kL
